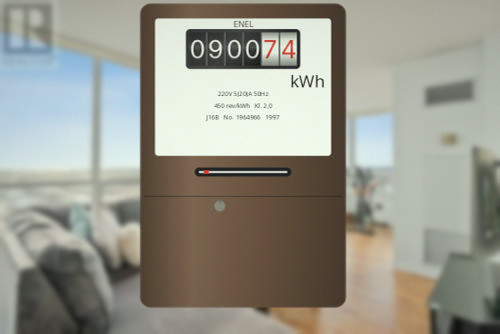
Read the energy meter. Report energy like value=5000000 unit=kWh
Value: value=900.74 unit=kWh
